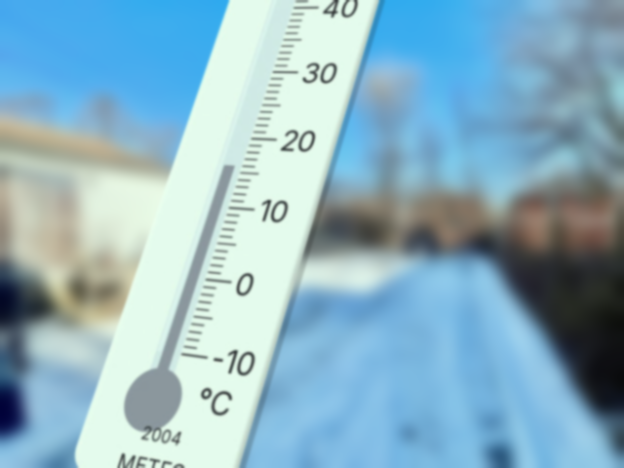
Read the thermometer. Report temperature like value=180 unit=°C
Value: value=16 unit=°C
